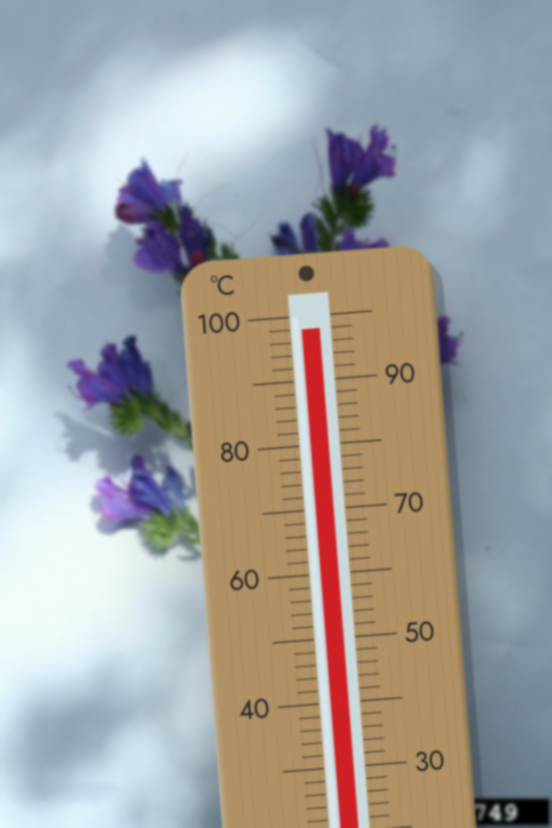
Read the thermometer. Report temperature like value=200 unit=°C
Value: value=98 unit=°C
